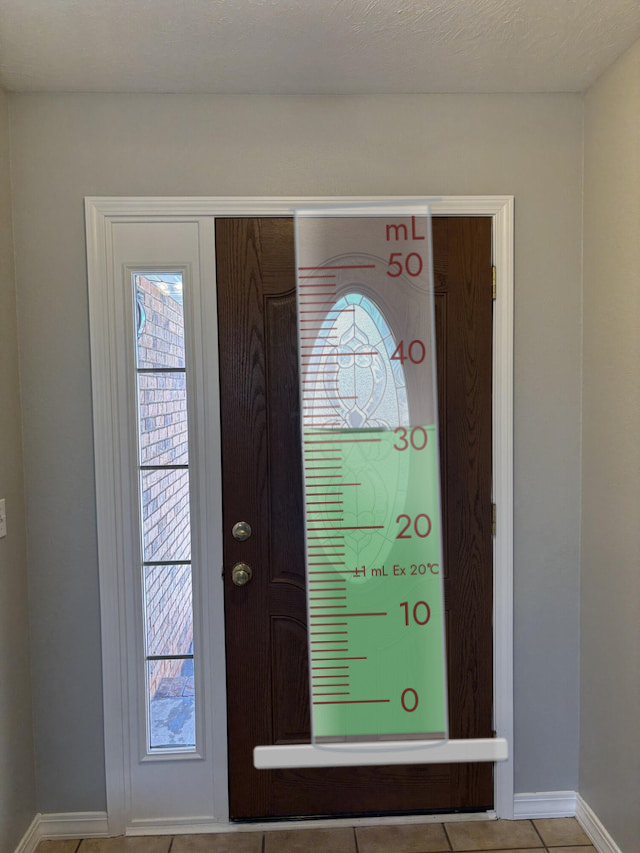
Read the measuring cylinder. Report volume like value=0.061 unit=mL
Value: value=31 unit=mL
